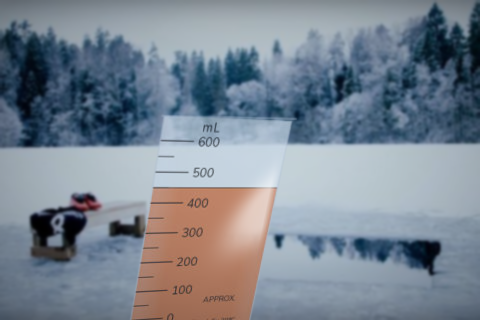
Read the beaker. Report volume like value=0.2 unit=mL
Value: value=450 unit=mL
